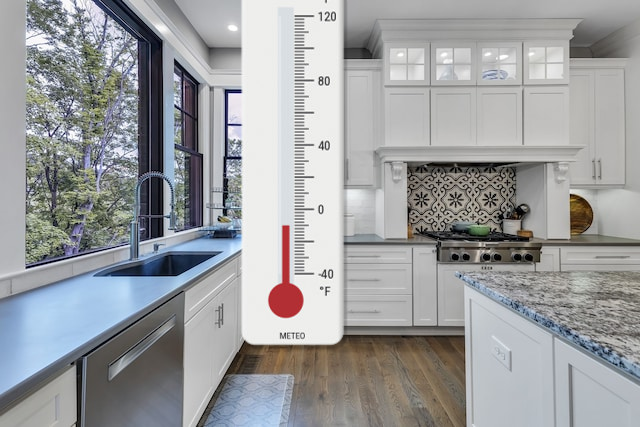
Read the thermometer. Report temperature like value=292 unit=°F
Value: value=-10 unit=°F
